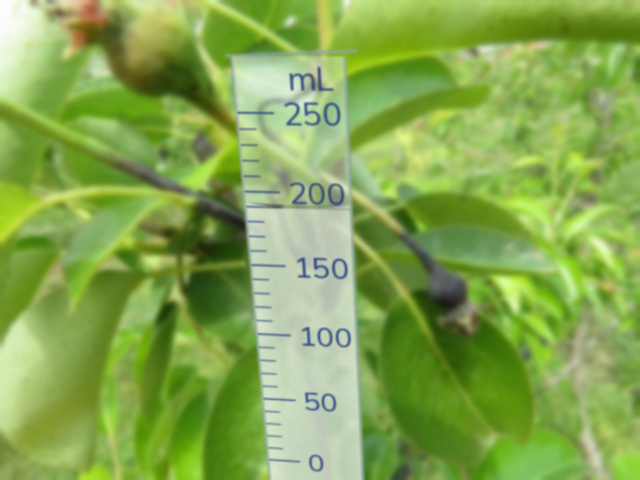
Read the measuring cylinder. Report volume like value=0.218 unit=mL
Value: value=190 unit=mL
